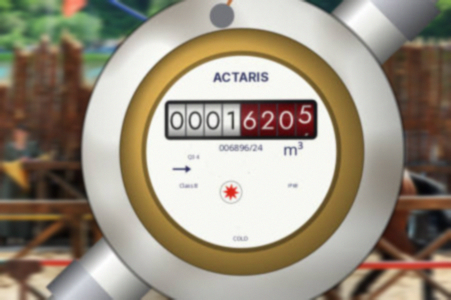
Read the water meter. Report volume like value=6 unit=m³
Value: value=1.6205 unit=m³
